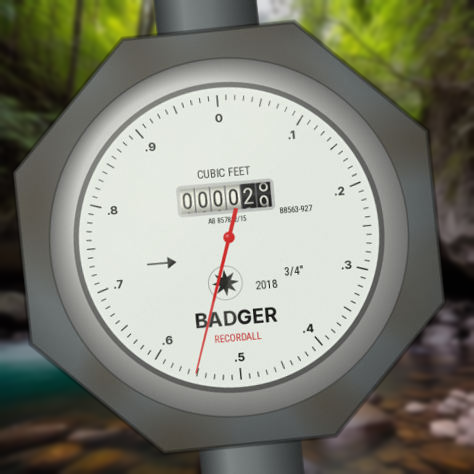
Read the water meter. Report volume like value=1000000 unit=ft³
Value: value=28.55 unit=ft³
